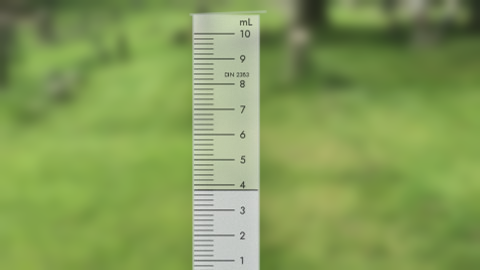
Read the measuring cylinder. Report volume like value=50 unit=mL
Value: value=3.8 unit=mL
